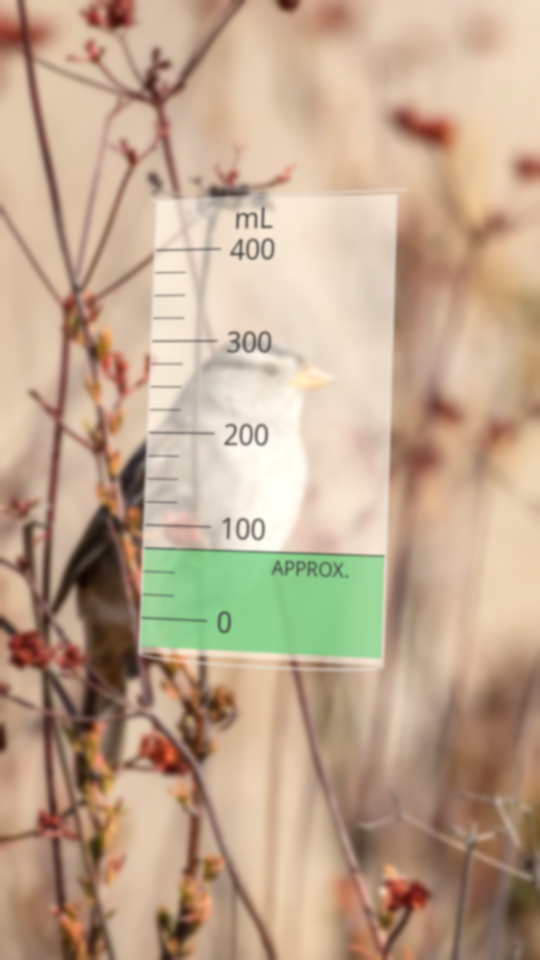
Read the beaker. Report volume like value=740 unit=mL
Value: value=75 unit=mL
